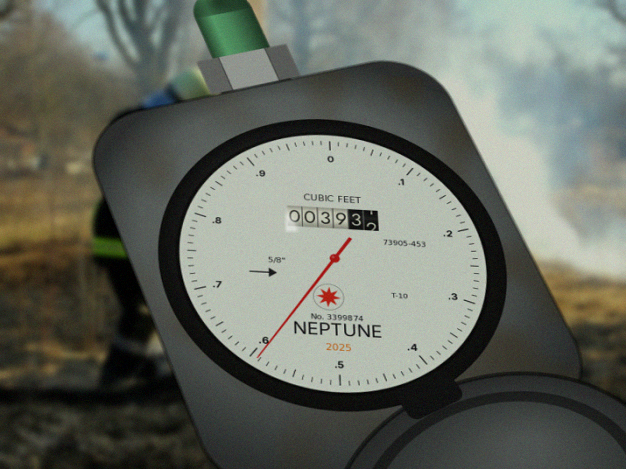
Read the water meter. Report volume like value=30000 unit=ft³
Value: value=3931.59 unit=ft³
